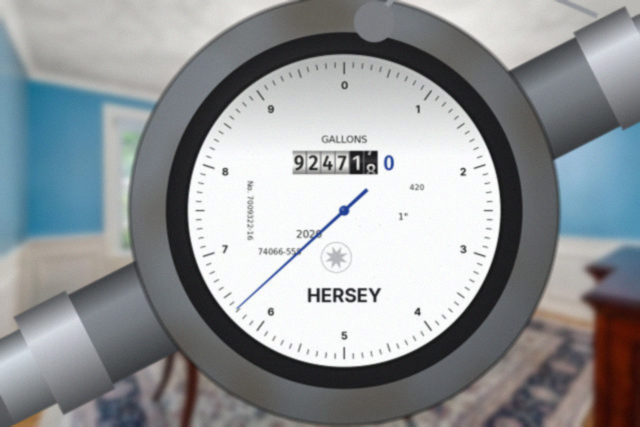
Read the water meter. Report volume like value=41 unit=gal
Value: value=9247176.3 unit=gal
